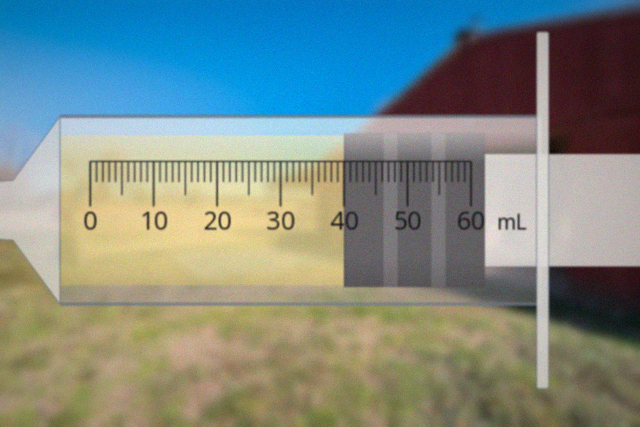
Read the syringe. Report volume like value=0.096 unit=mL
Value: value=40 unit=mL
